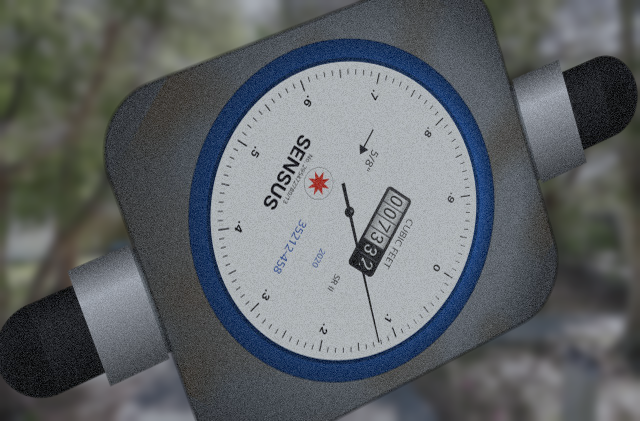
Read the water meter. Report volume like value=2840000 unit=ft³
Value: value=7332.12 unit=ft³
